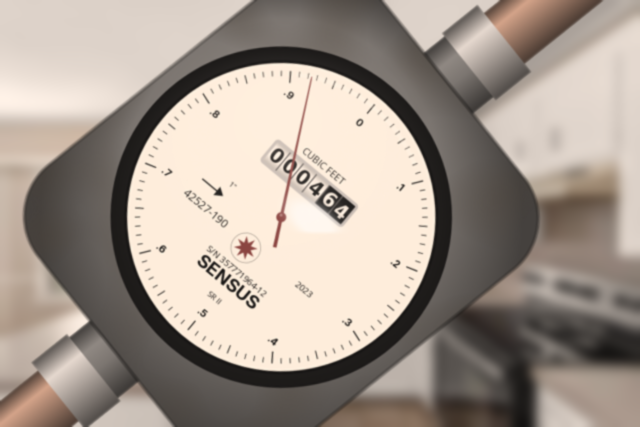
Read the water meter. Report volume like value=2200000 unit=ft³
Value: value=463.92 unit=ft³
